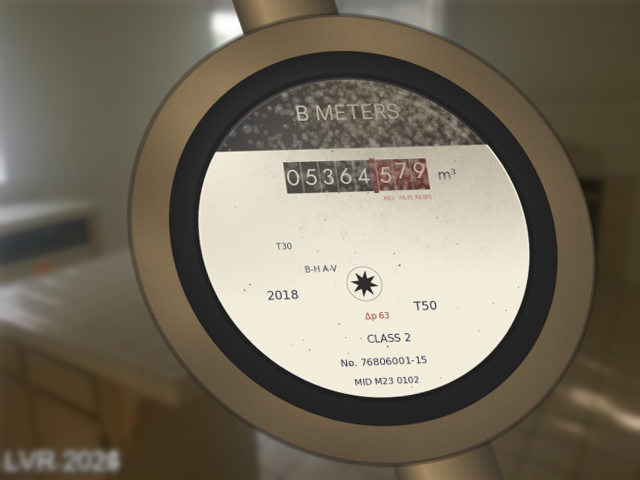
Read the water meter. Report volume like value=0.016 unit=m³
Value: value=5364.579 unit=m³
